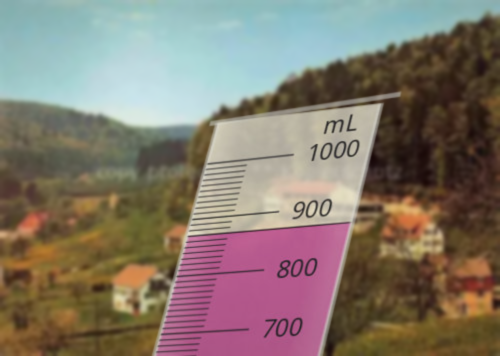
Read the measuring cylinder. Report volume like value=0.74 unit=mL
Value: value=870 unit=mL
